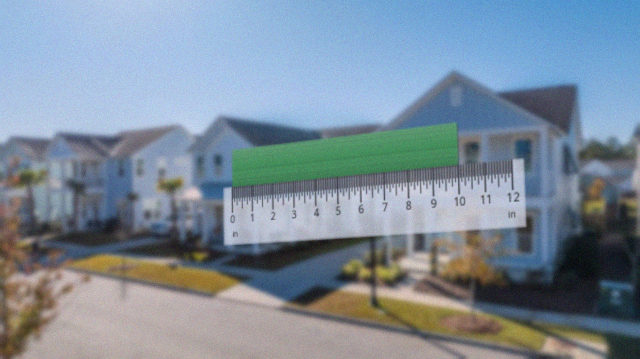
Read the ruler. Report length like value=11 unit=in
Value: value=10 unit=in
